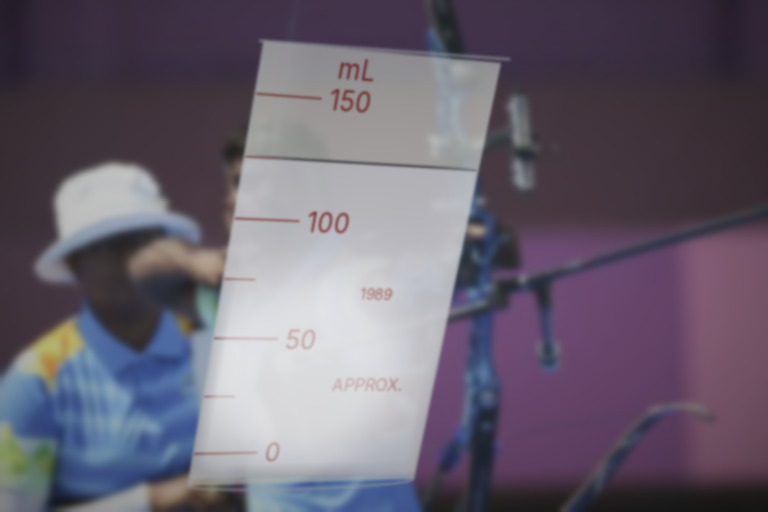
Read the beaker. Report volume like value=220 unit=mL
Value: value=125 unit=mL
